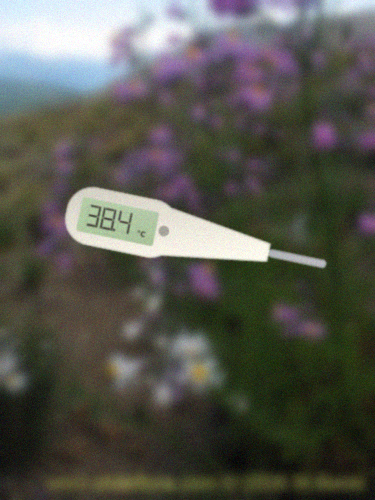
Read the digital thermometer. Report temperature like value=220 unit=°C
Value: value=38.4 unit=°C
